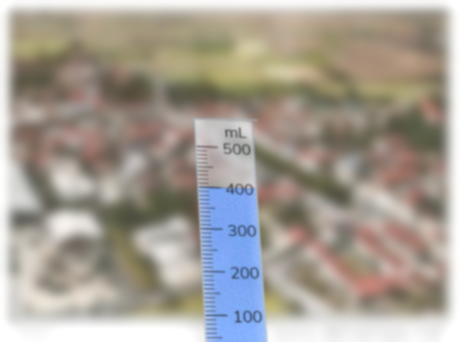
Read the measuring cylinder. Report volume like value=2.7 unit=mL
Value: value=400 unit=mL
